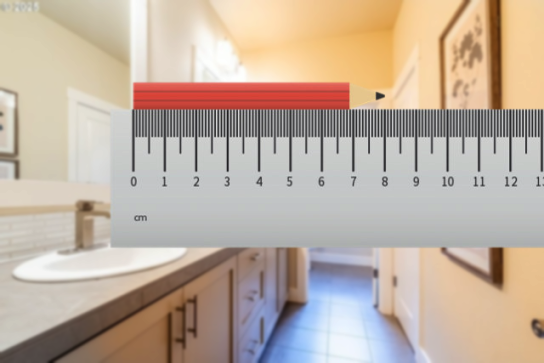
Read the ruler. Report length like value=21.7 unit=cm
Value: value=8 unit=cm
